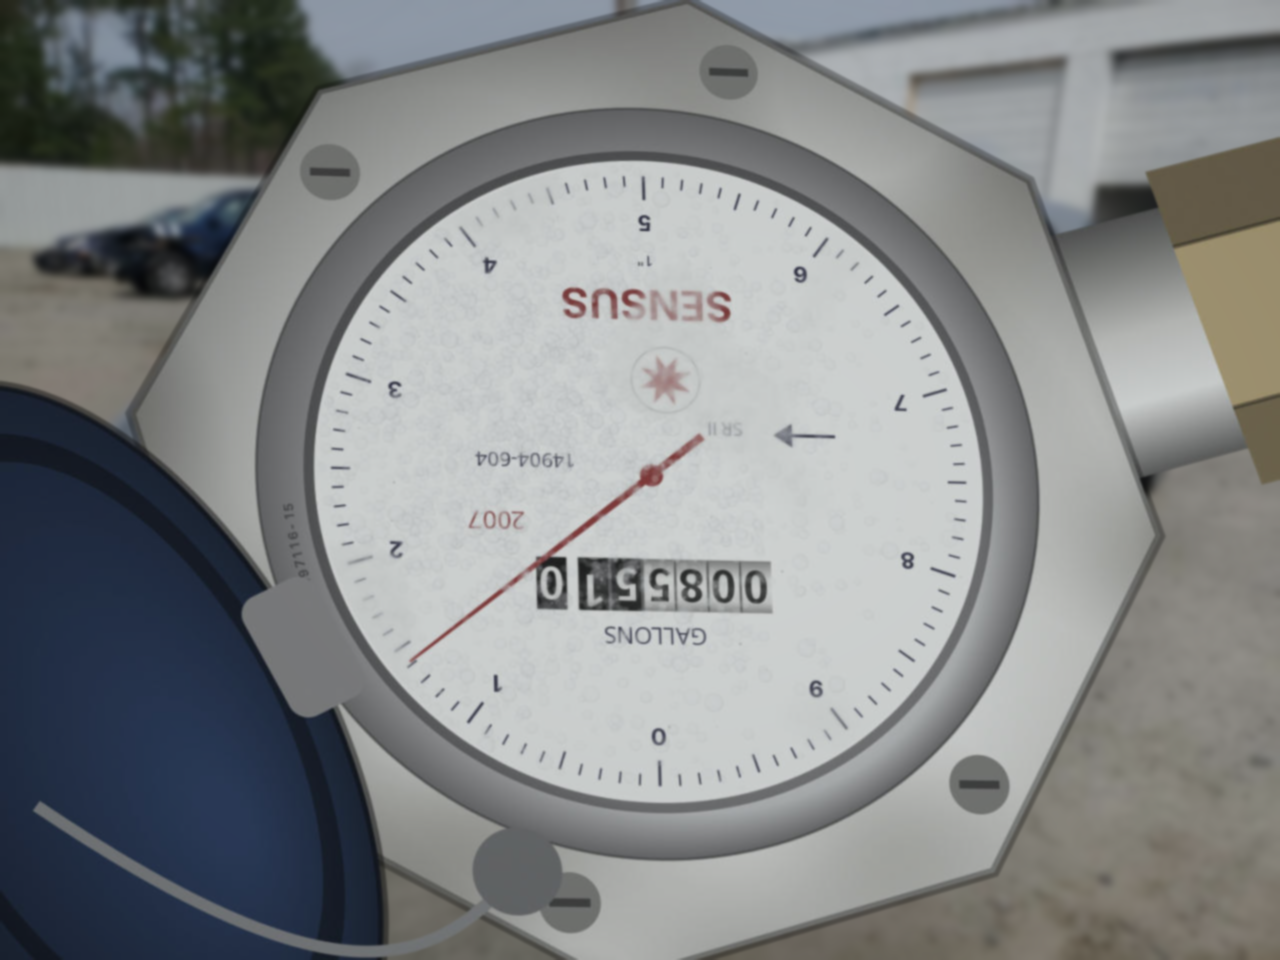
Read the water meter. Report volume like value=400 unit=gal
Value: value=85511.4 unit=gal
